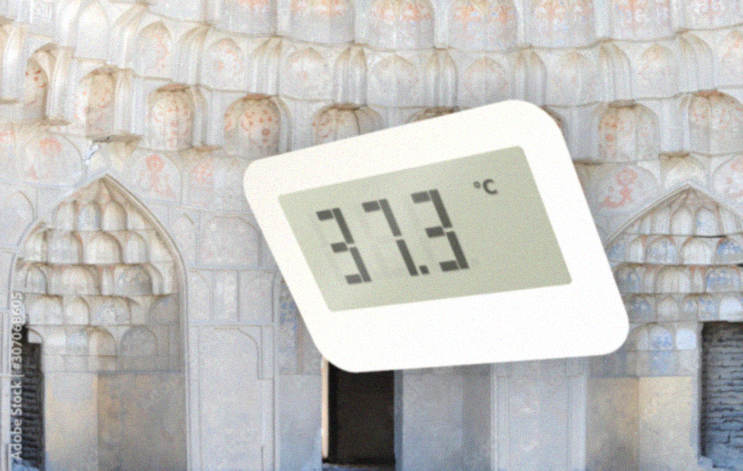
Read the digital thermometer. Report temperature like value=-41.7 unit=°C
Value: value=37.3 unit=°C
